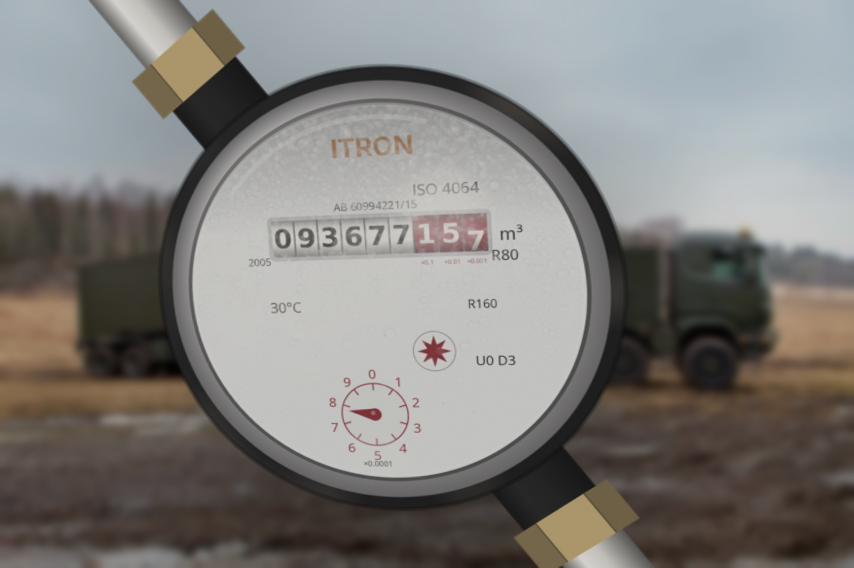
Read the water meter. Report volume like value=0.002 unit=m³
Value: value=93677.1567 unit=m³
